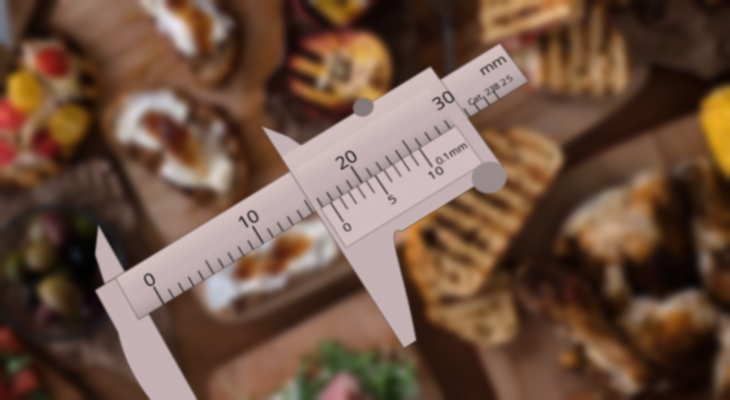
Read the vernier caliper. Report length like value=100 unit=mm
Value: value=16.8 unit=mm
